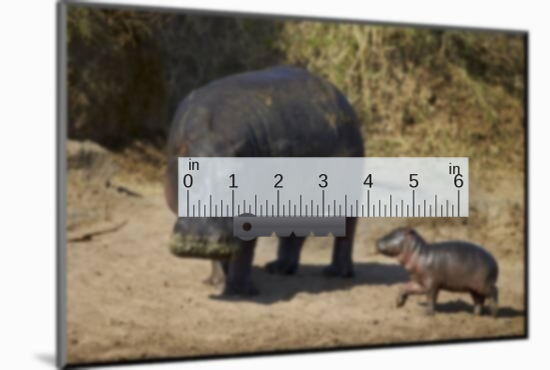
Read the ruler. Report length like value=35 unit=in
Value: value=2.5 unit=in
